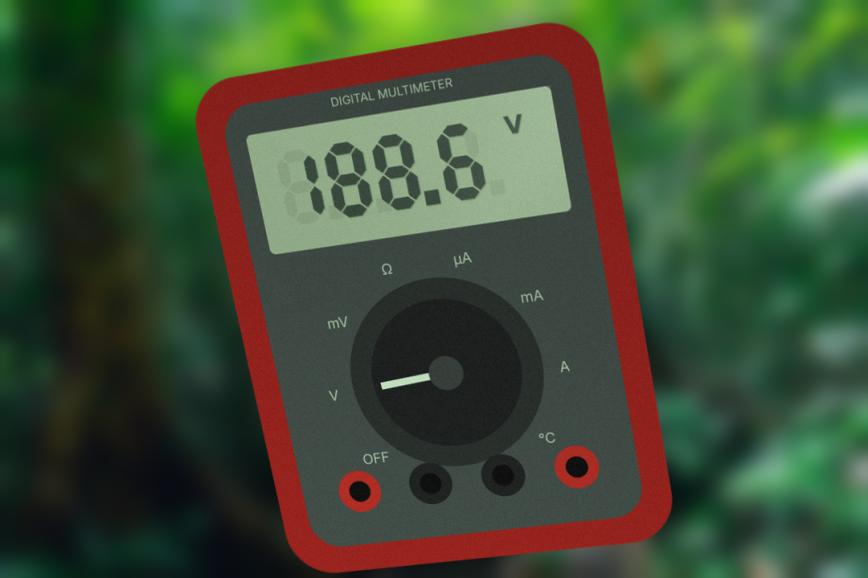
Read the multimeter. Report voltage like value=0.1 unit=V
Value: value=188.6 unit=V
